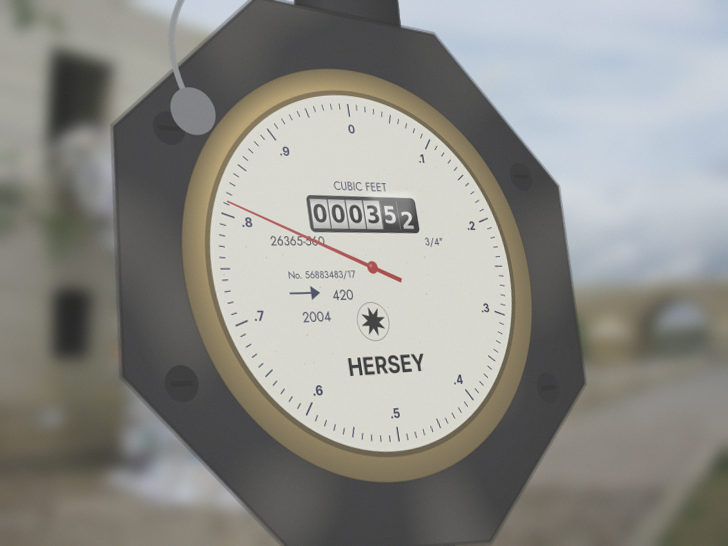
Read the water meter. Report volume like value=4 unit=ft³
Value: value=351.81 unit=ft³
